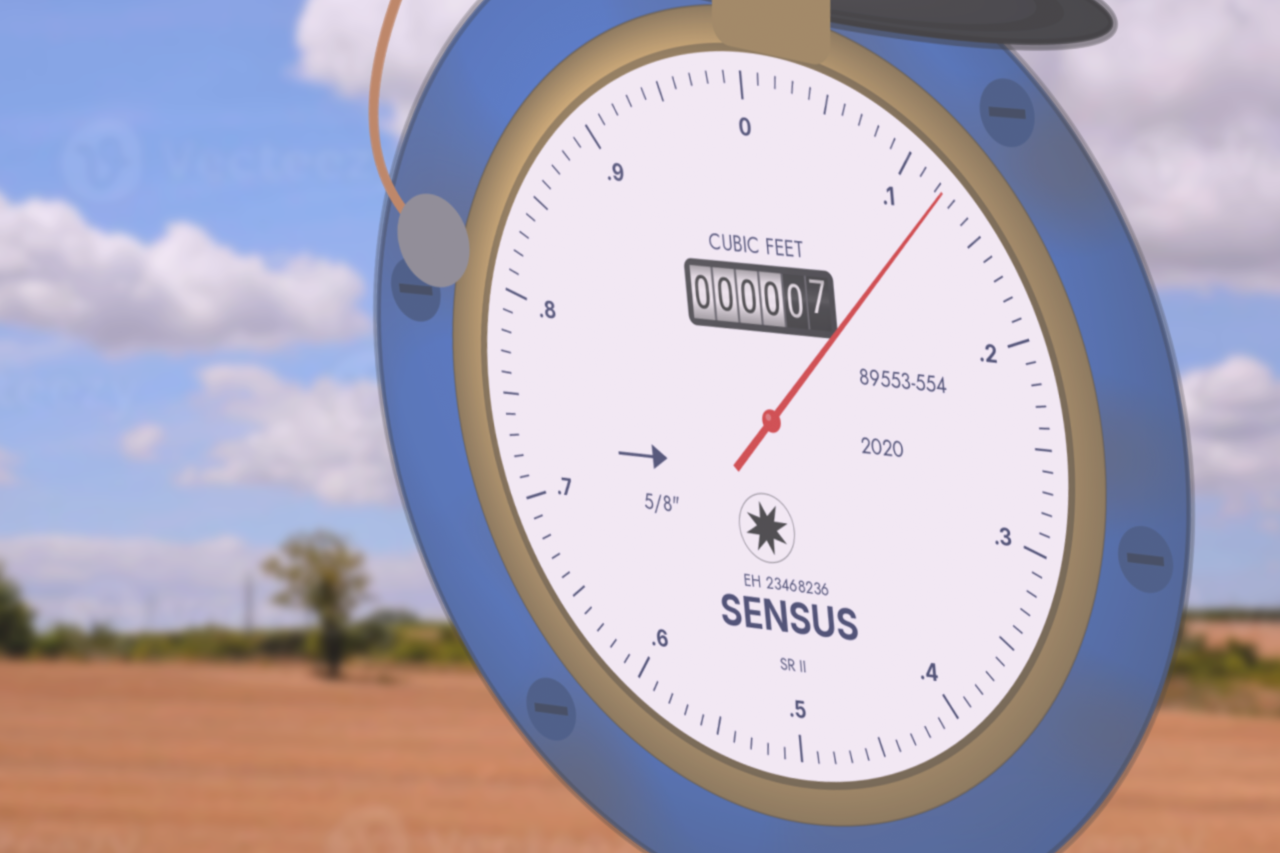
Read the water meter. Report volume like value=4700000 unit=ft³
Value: value=7.12 unit=ft³
